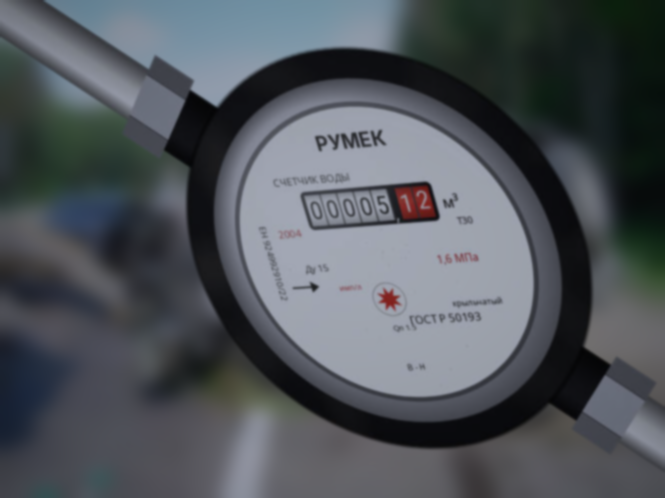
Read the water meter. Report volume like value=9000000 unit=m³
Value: value=5.12 unit=m³
